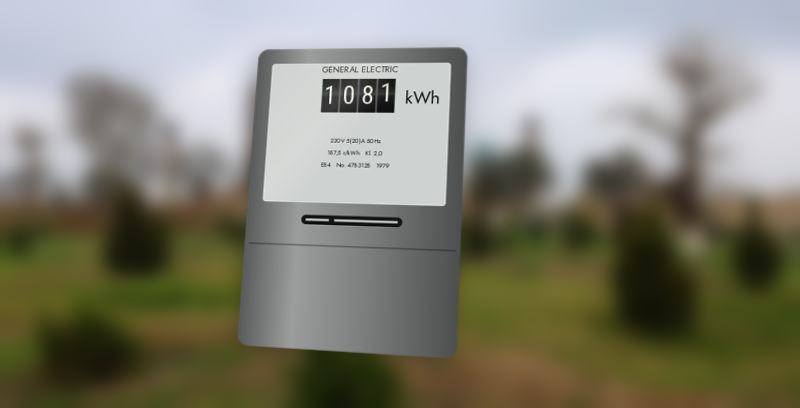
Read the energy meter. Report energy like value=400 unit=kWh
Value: value=1081 unit=kWh
